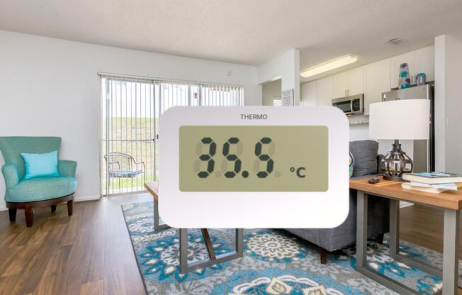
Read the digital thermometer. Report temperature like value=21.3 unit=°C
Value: value=35.5 unit=°C
